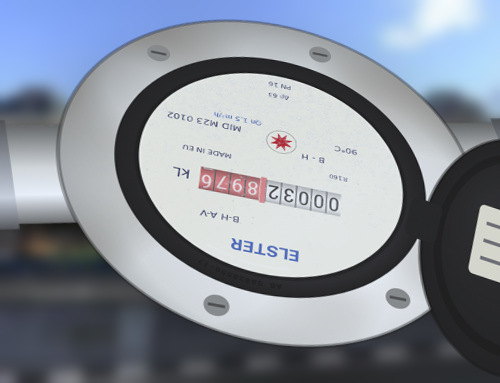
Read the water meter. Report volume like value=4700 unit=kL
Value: value=32.8976 unit=kL
